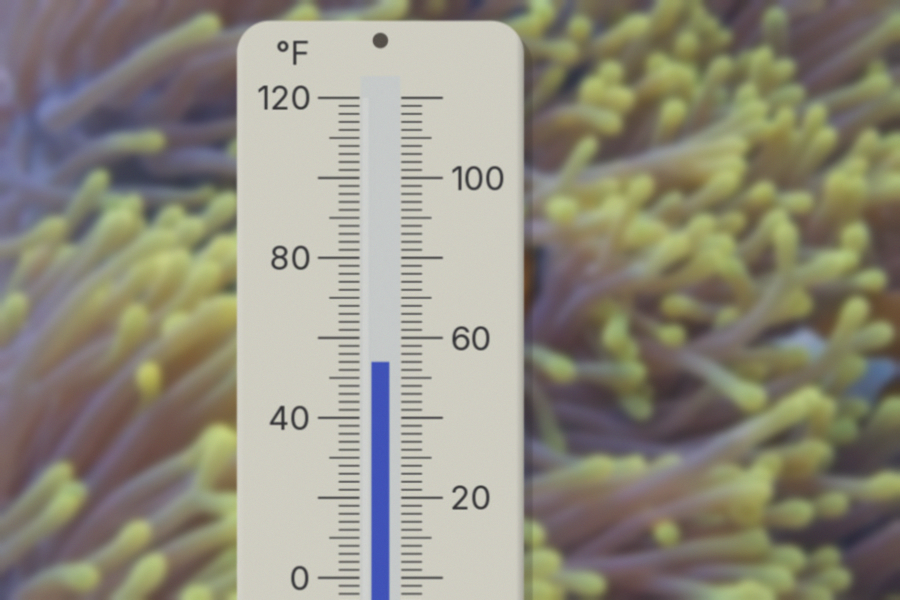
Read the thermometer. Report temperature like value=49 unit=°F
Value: value=54 unit=°F
